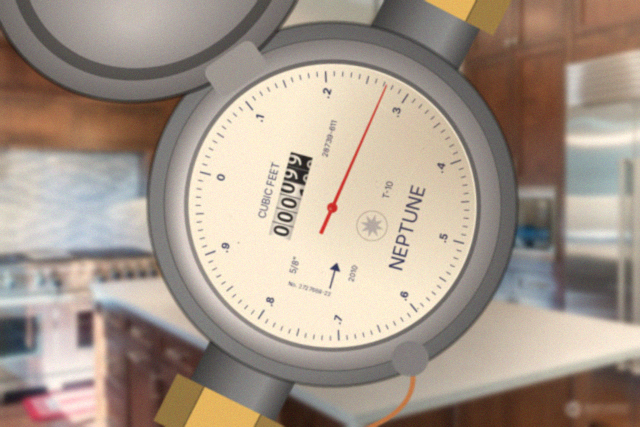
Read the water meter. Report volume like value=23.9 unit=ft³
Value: value=99.27 unit=ft³
